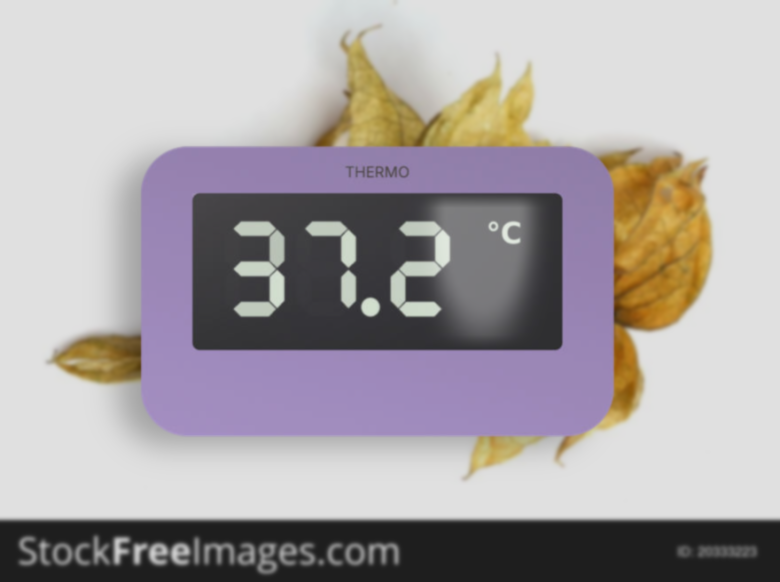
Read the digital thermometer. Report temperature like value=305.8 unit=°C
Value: value=37.2 unit=°C
